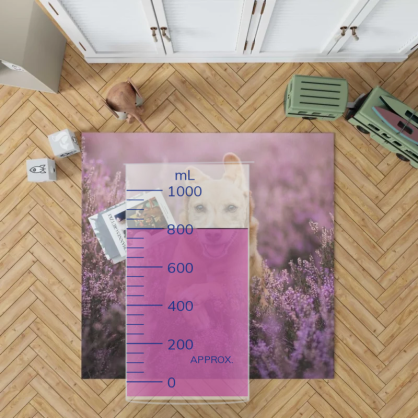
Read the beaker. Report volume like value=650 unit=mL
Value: value=800 unit=mL
